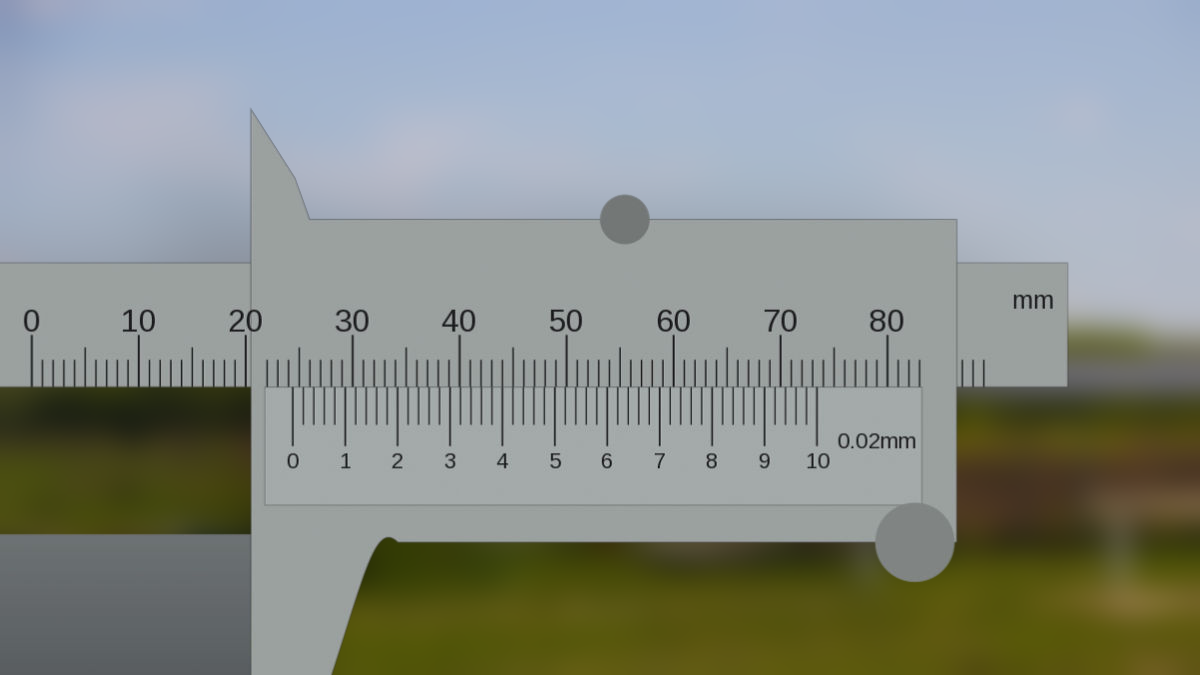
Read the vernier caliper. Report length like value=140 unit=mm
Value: value=24.4 unit=mm
